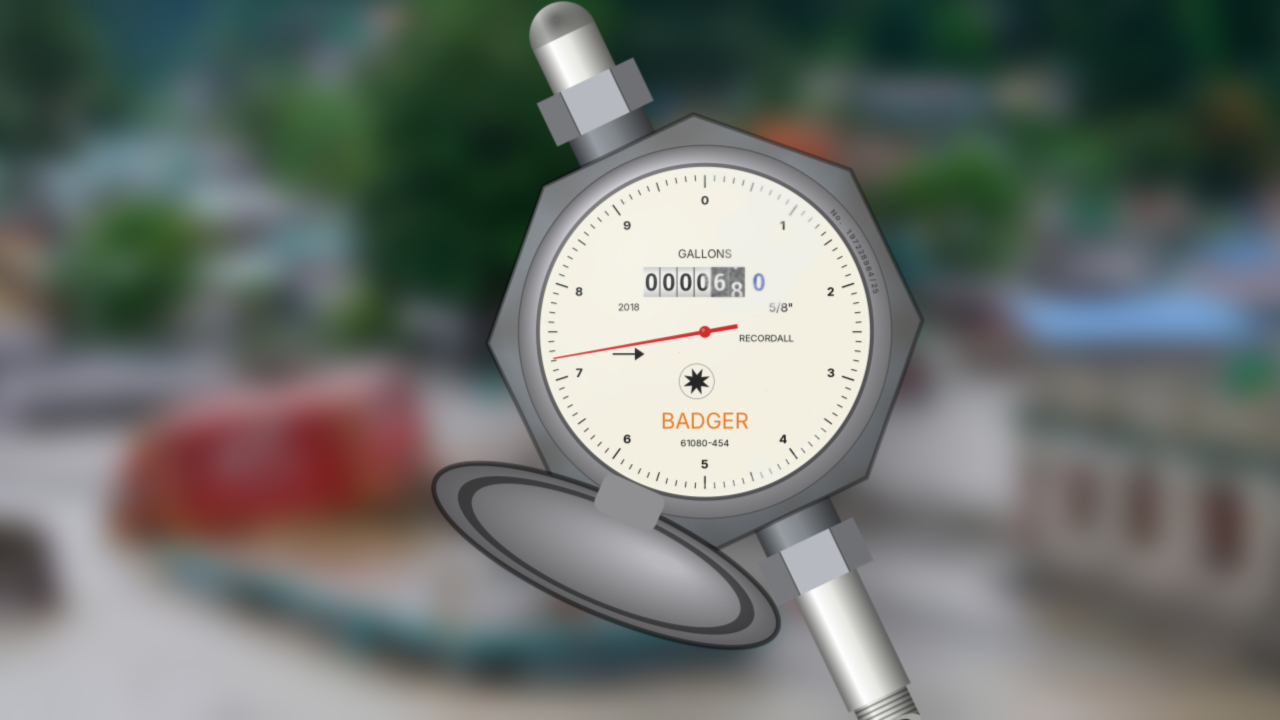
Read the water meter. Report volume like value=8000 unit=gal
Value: value=677.2 unit=gal
